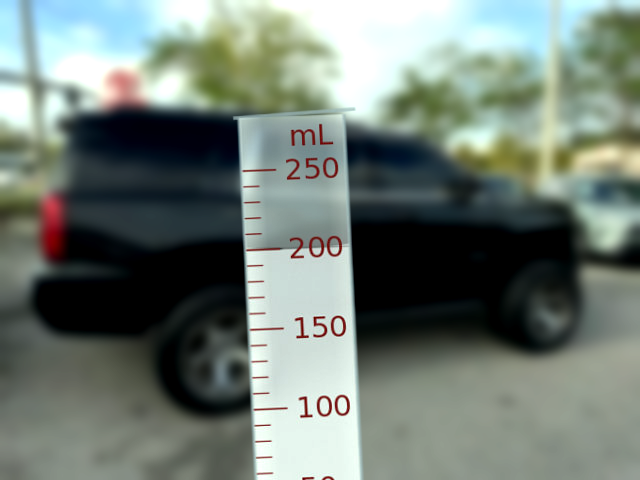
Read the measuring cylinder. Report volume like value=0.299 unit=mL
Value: value=200 unit=mL
